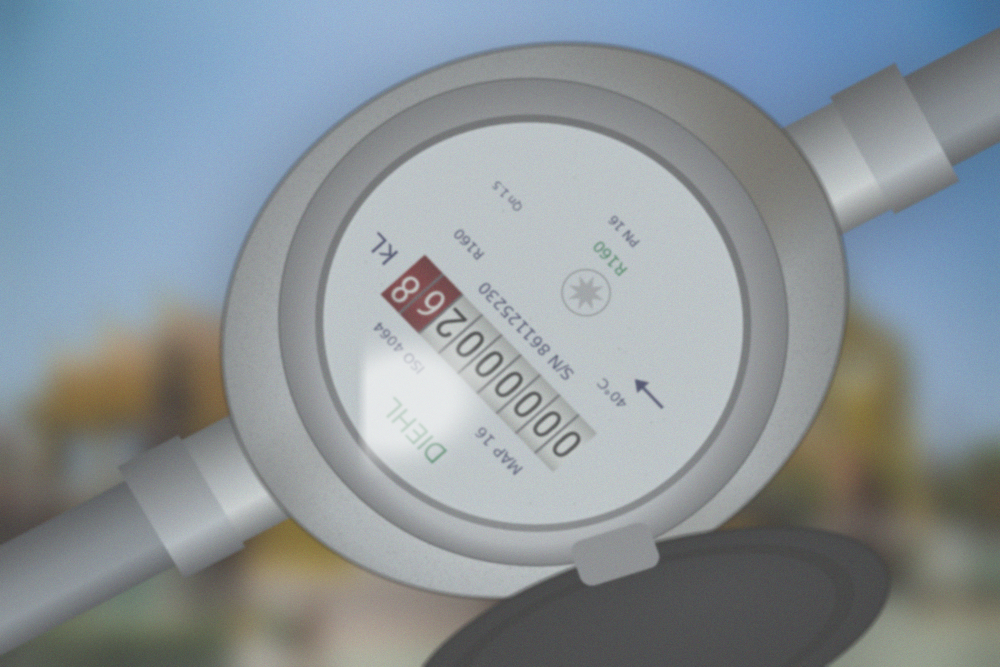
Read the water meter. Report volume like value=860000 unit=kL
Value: value=2.68 unit=kL
